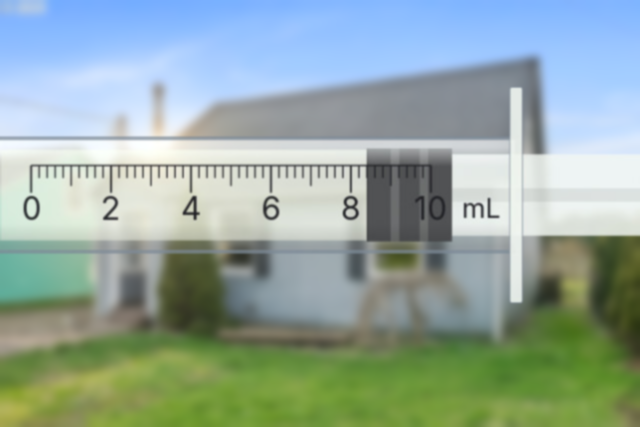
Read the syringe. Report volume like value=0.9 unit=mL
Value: value=8.4 unit=mL
